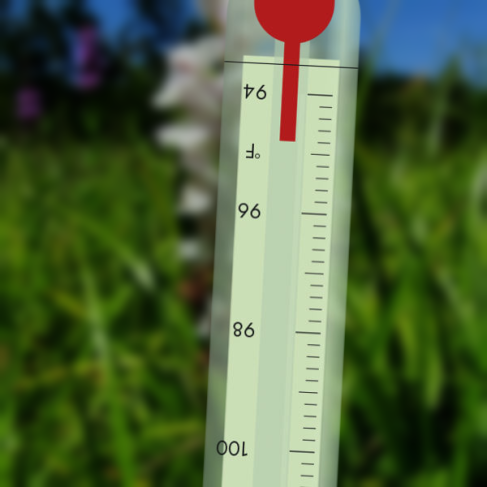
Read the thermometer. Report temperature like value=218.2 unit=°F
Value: value=94.8 unit=°F
